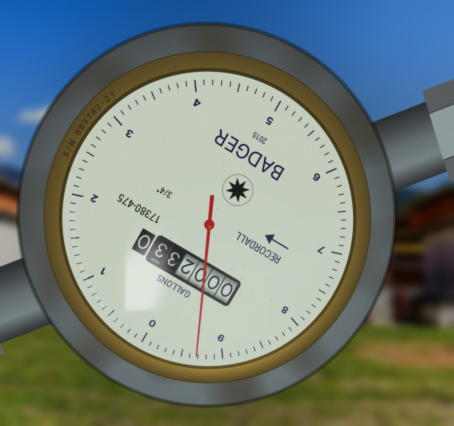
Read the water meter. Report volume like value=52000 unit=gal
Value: value=2329.3 unit=gal
